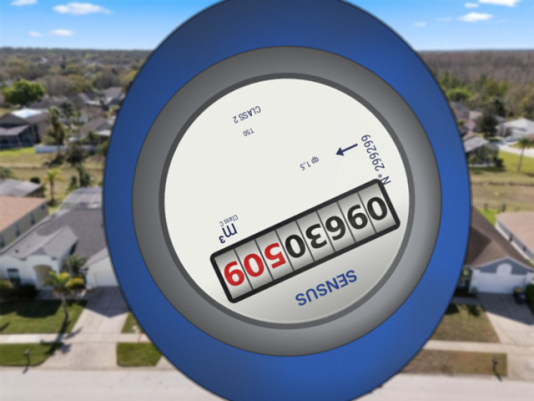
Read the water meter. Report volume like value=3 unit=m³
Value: value=9630.509 unit=m³
